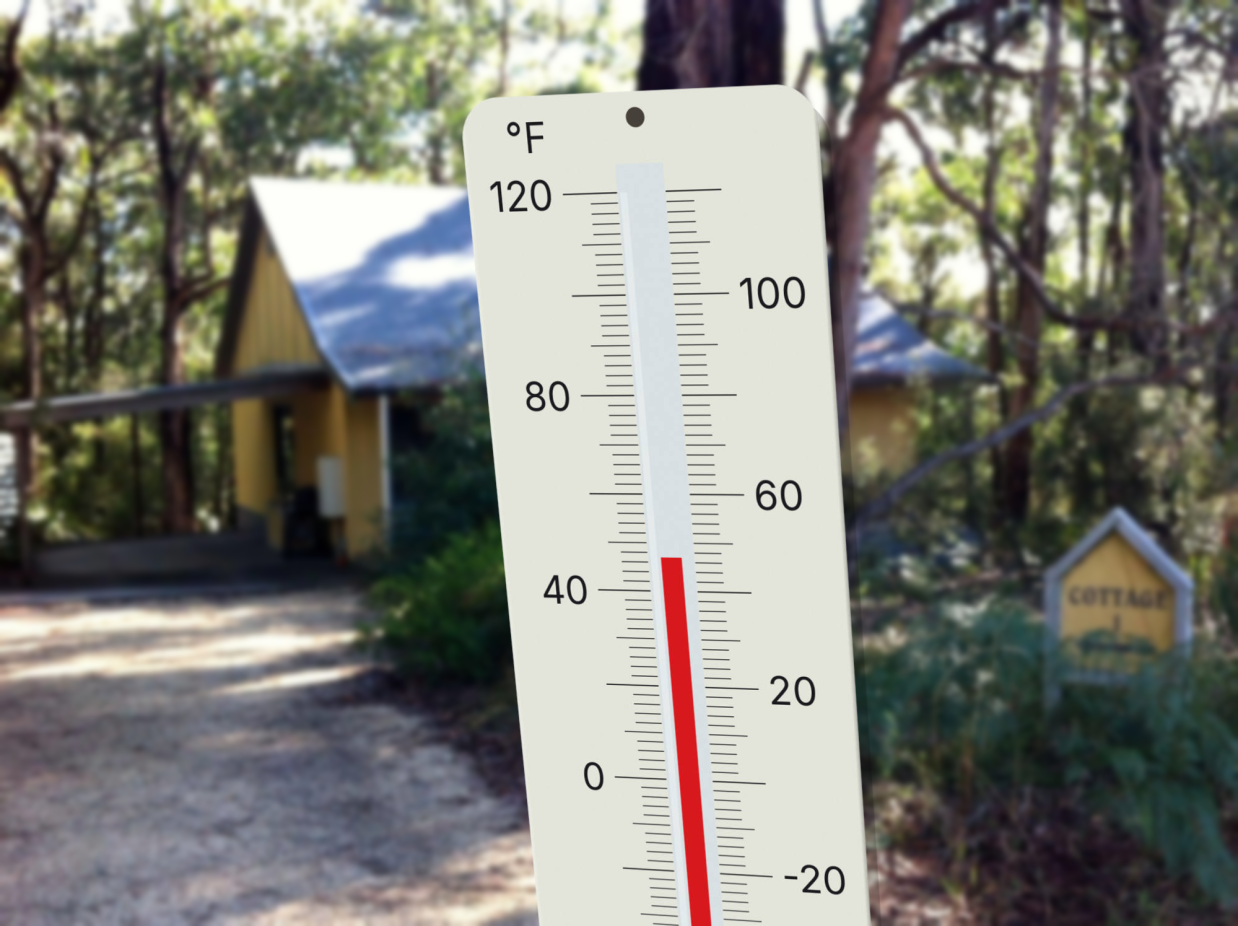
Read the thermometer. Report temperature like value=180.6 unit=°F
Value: value=47 unit=°F
